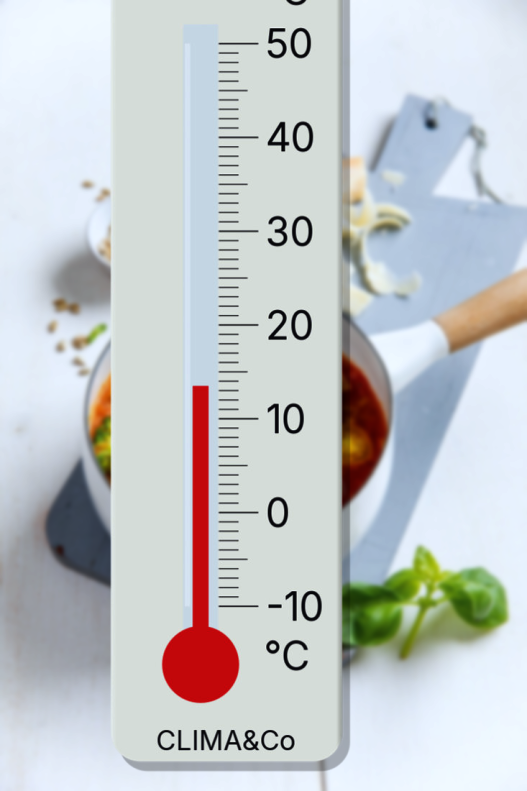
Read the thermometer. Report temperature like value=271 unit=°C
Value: value=13.5 unit=°C
